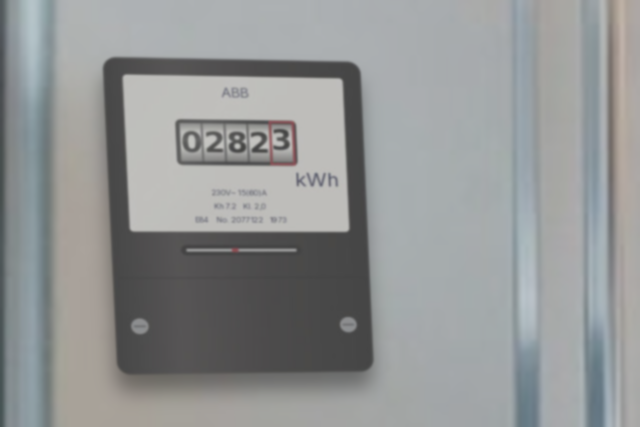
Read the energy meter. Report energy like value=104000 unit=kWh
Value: value=282.3 unit=kWh
